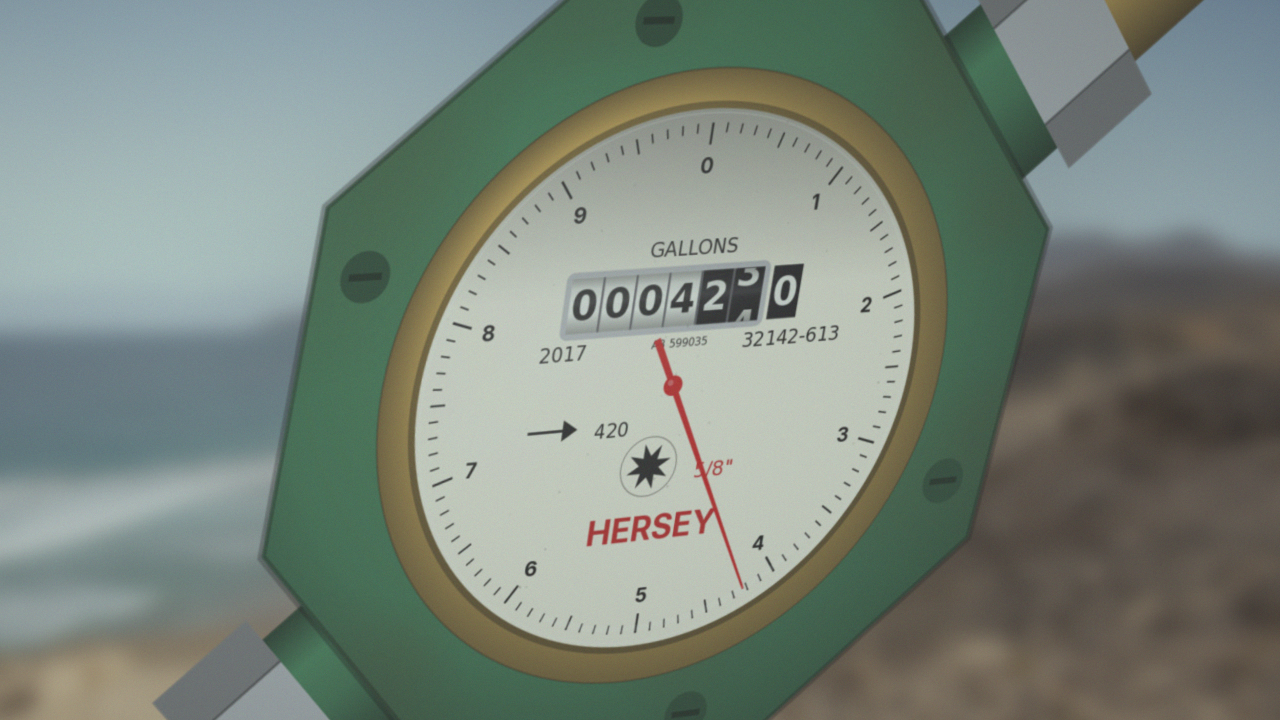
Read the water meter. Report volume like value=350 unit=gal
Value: value=4234.2 unit=gal
